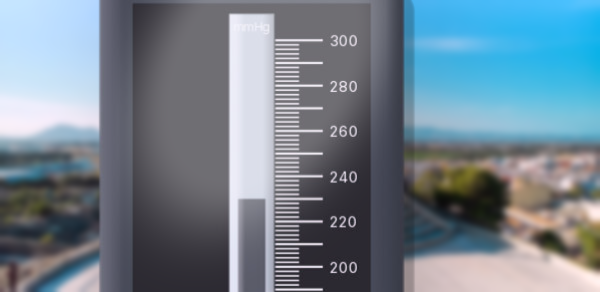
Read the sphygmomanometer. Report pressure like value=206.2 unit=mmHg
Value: value=230 unit=mmHg
